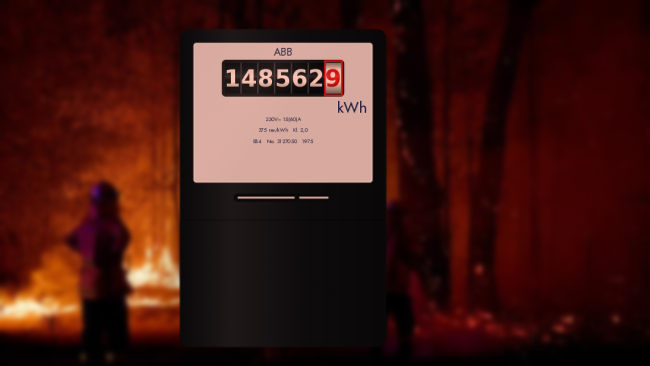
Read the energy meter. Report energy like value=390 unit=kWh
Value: value=148562.9 unit=kWh
